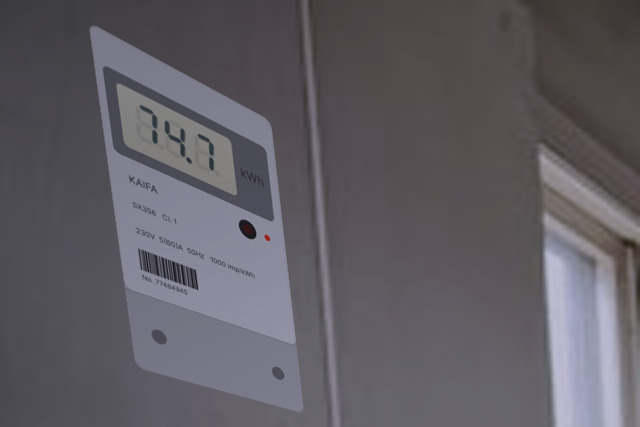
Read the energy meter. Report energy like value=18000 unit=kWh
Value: value=74.7 unit=kWh
